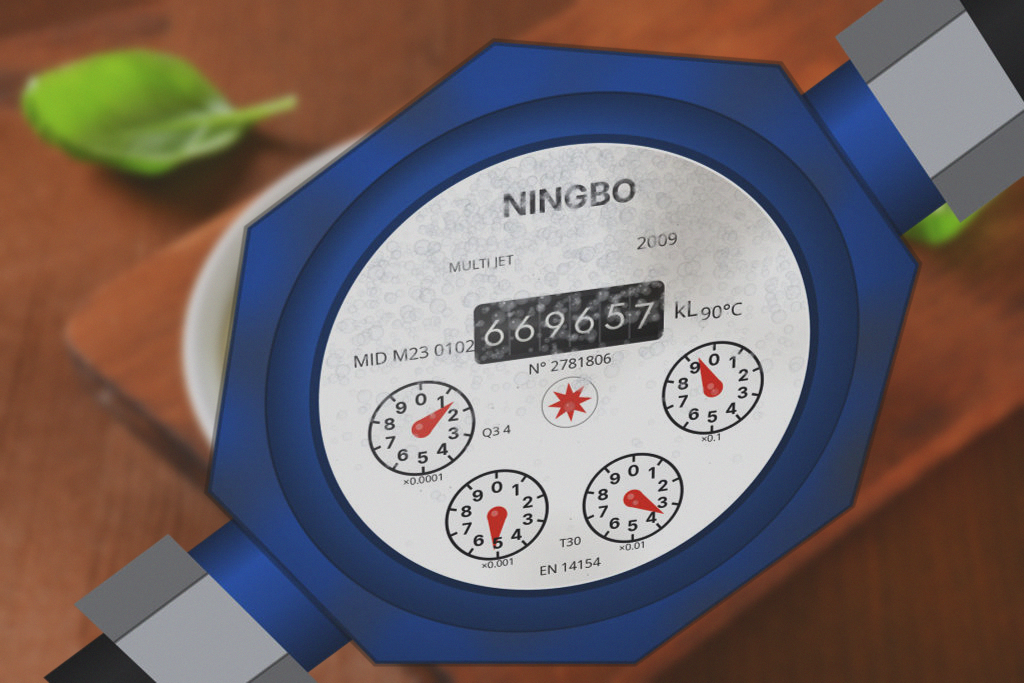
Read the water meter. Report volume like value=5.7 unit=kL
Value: value=669656.9351 unit=kL
